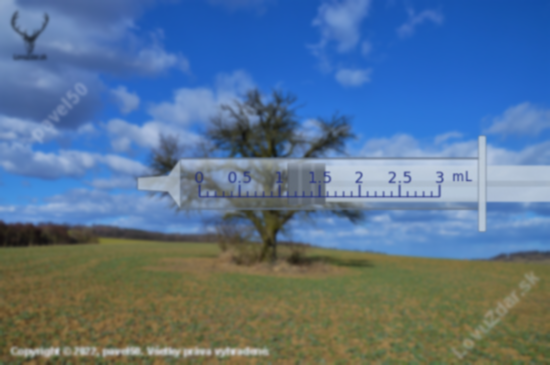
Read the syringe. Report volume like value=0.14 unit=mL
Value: value=1.1 unit=mL
